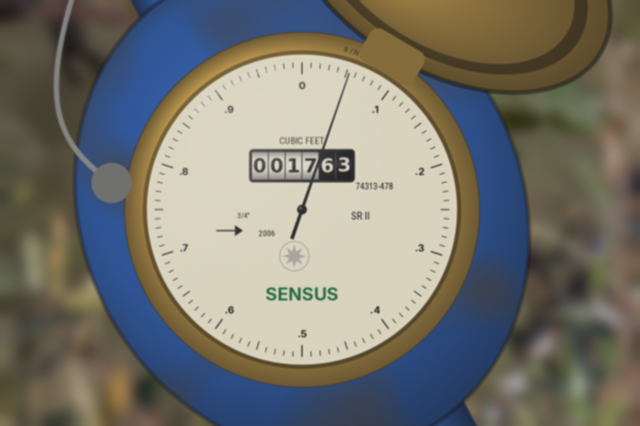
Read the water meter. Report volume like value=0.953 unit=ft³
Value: value=1763.05 unit=ft³
